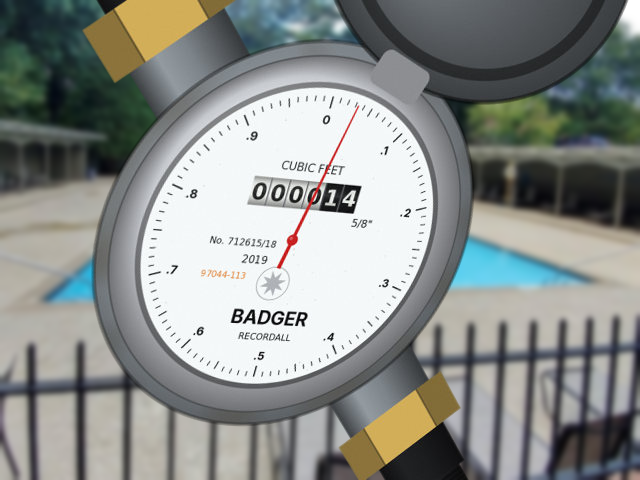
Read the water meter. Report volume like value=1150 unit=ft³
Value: value=14.03 unit=ft³
